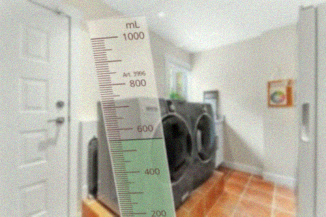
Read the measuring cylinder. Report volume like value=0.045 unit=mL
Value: value=550 unit=mL
